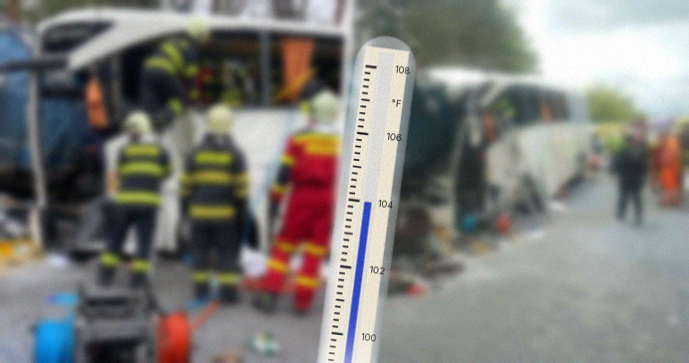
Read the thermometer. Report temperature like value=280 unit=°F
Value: value=104 unit=°F
